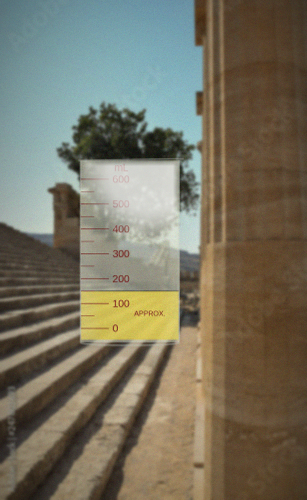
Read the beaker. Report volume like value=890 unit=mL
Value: value=150 unit=mL
